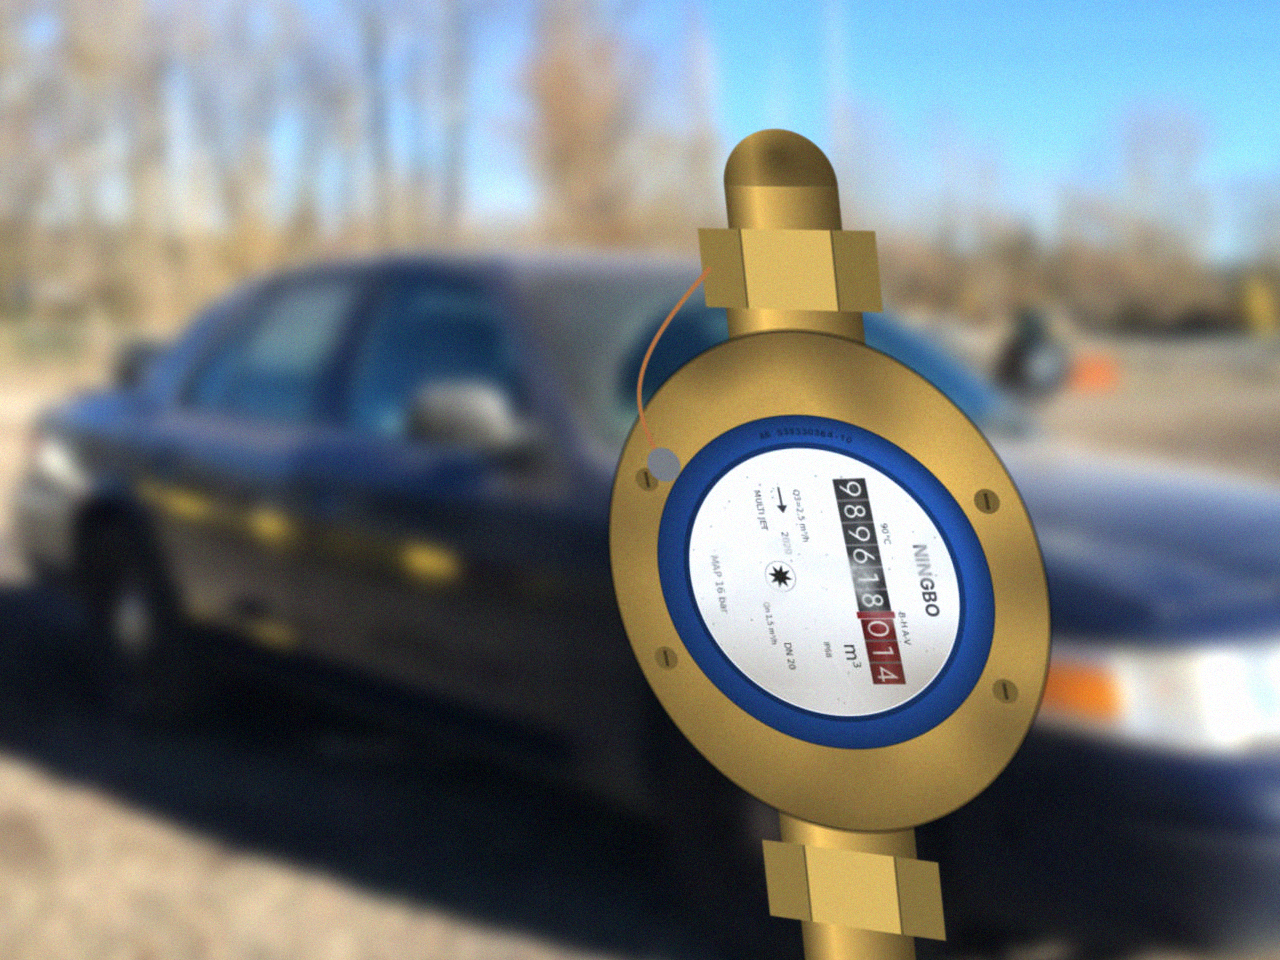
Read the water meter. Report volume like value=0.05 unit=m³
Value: value=989618.014 unit=m³
